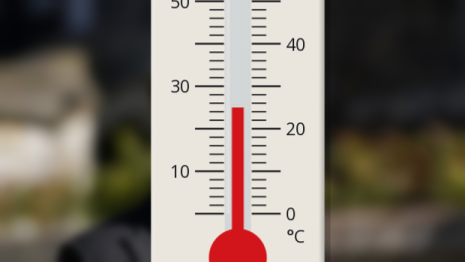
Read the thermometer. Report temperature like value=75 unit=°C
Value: value=25 unit=°C
